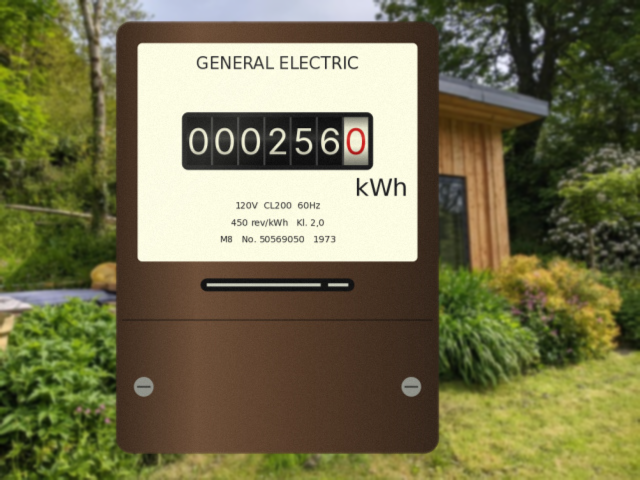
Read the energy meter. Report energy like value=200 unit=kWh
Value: value=256.0 unit=kWh
